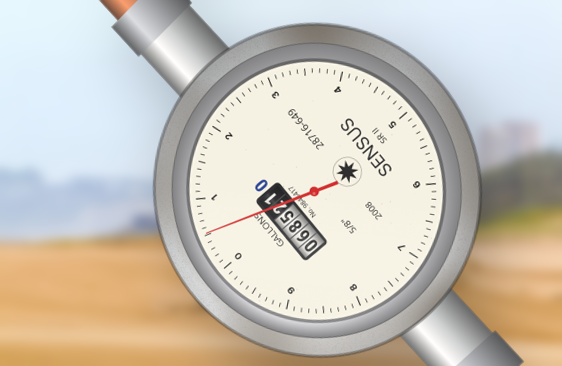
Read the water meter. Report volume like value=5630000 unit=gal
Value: value=685210.5 unit=gal
